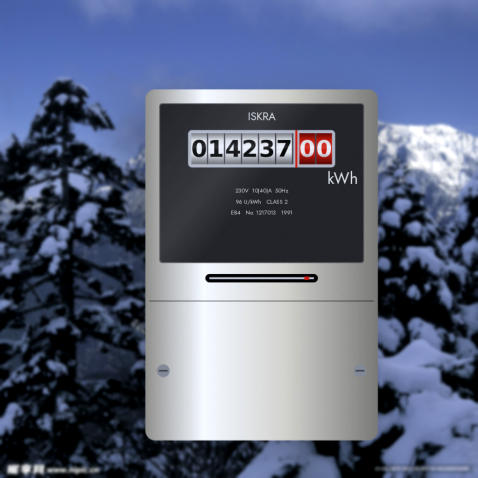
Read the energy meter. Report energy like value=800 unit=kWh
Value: value=14237.00 unit=kWh
